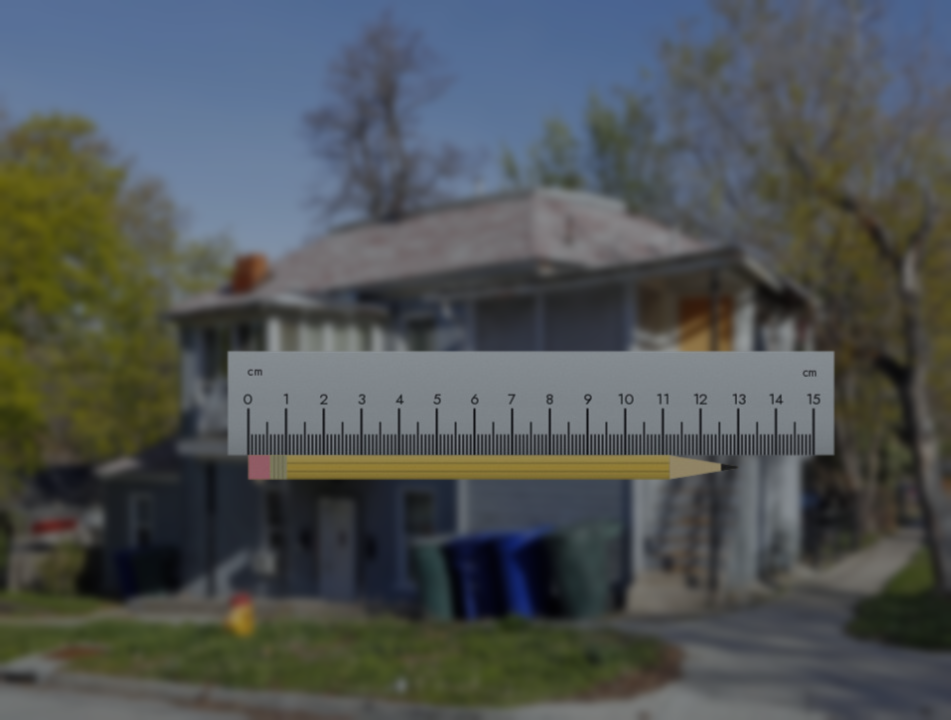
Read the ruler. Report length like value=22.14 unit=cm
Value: value=13 unit=cm
